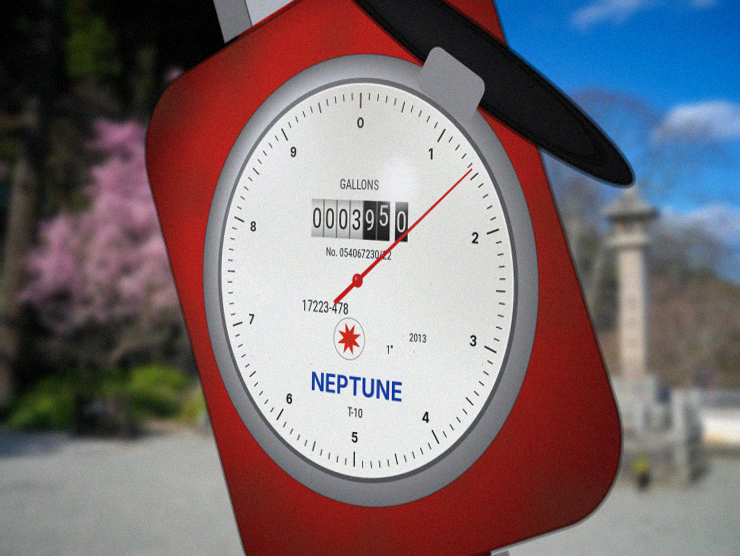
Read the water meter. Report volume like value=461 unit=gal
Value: value=3951.4 unit=gal
